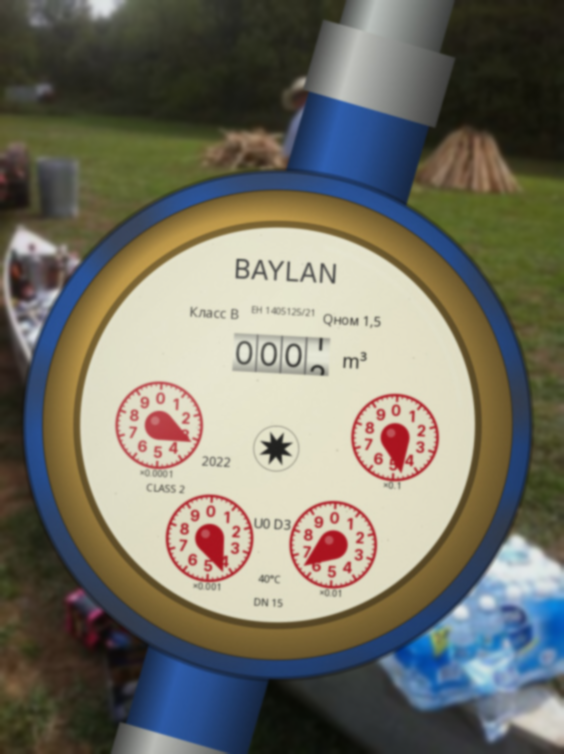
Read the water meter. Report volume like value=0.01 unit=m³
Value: value=1.4643 unit=m³
